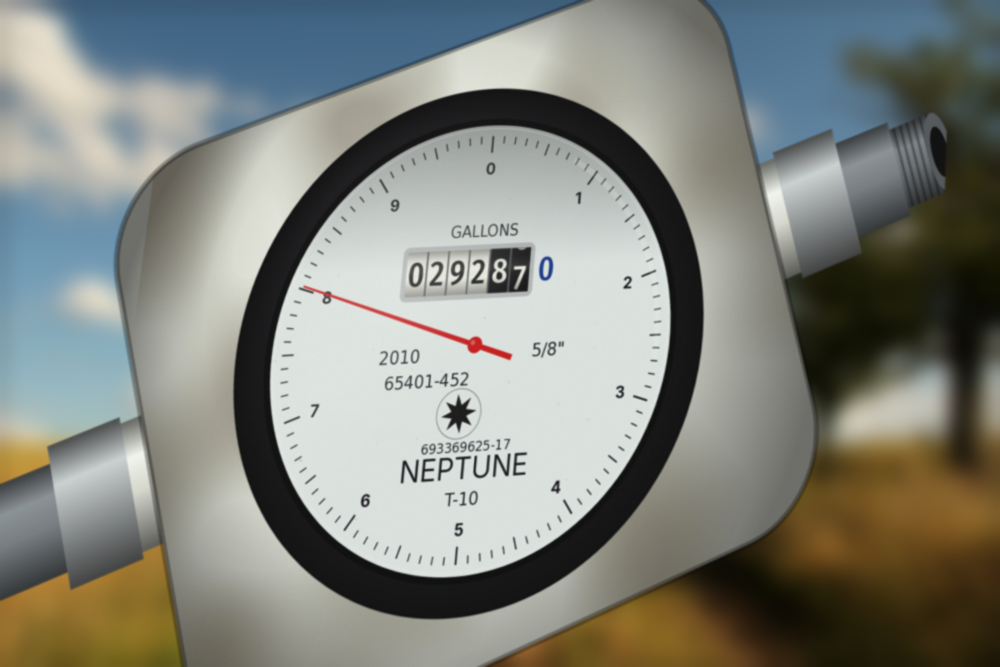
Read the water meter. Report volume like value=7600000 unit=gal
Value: value=292868.0 unit=gal
